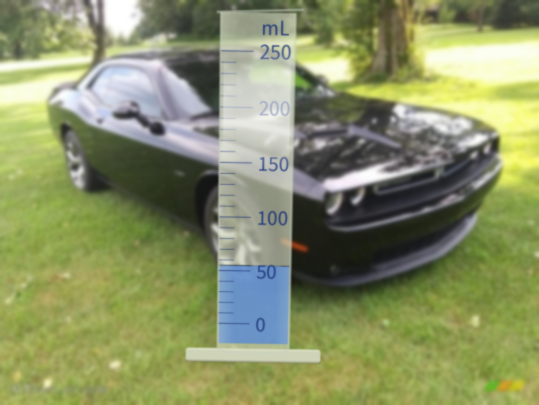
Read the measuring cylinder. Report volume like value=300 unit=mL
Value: value=55 unit=mL
